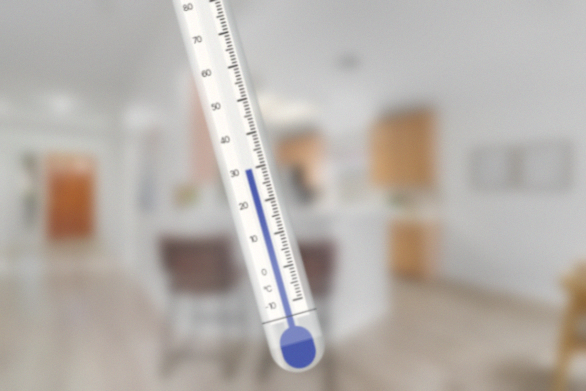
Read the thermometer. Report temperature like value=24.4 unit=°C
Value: value=30 unit=°C
